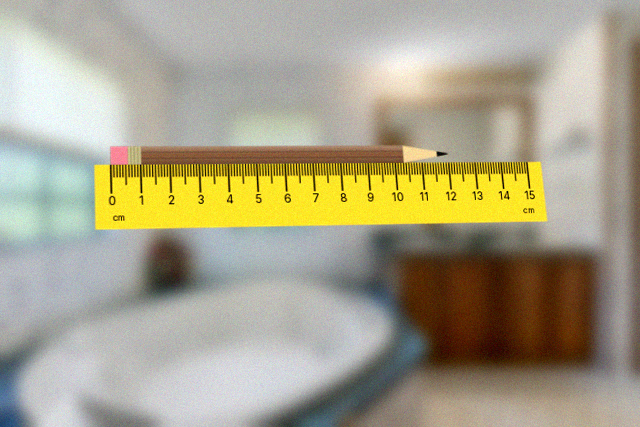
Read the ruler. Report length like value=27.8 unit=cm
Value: value=12 unit=cm
